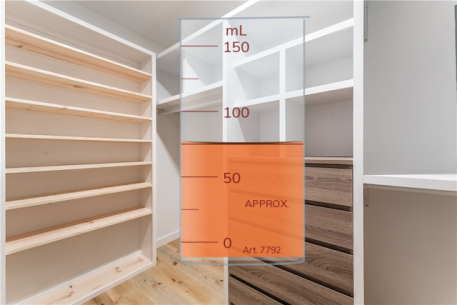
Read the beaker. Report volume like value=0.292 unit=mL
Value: value=75 unit=mL
